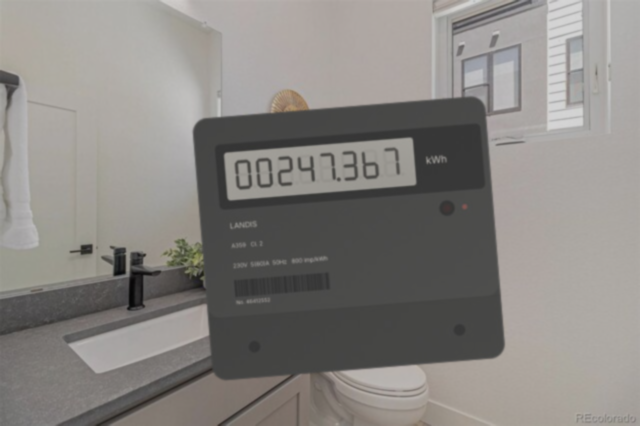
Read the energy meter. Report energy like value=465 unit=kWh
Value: value=247.367 unit=kWh
